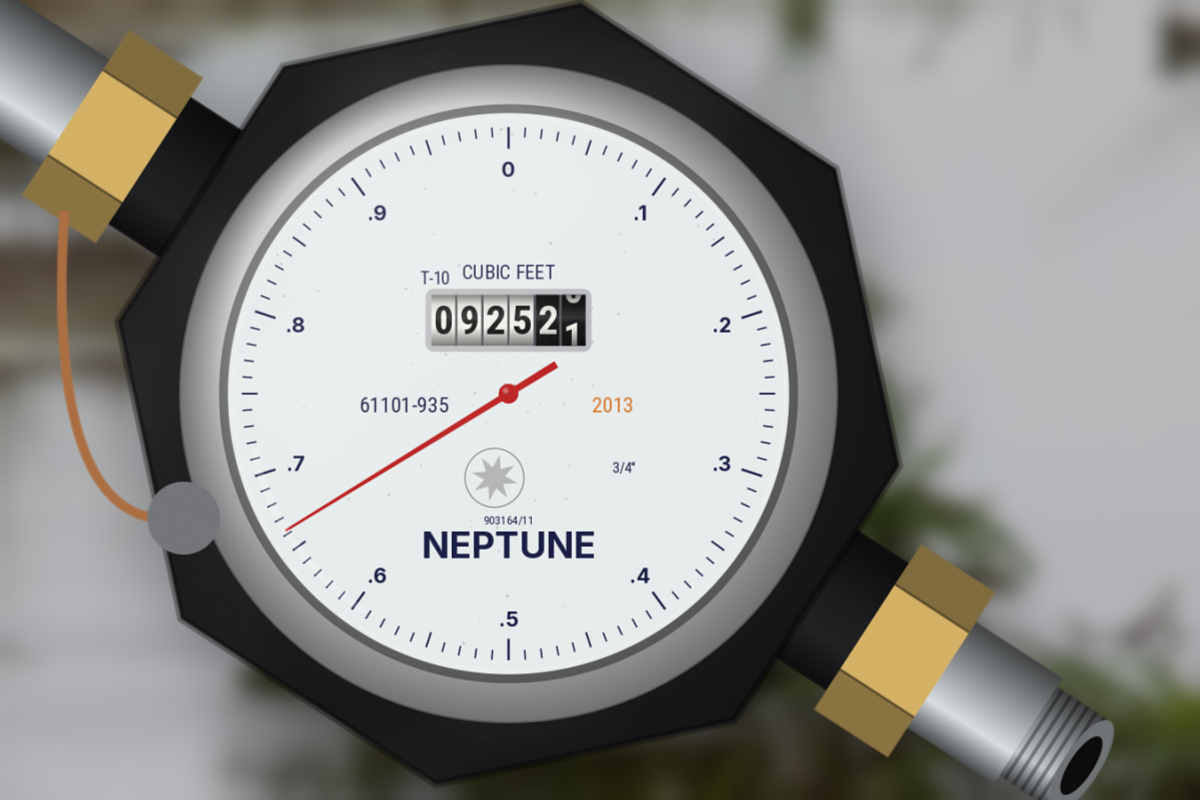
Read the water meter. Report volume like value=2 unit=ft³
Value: value=92520.66 unit=ft³
